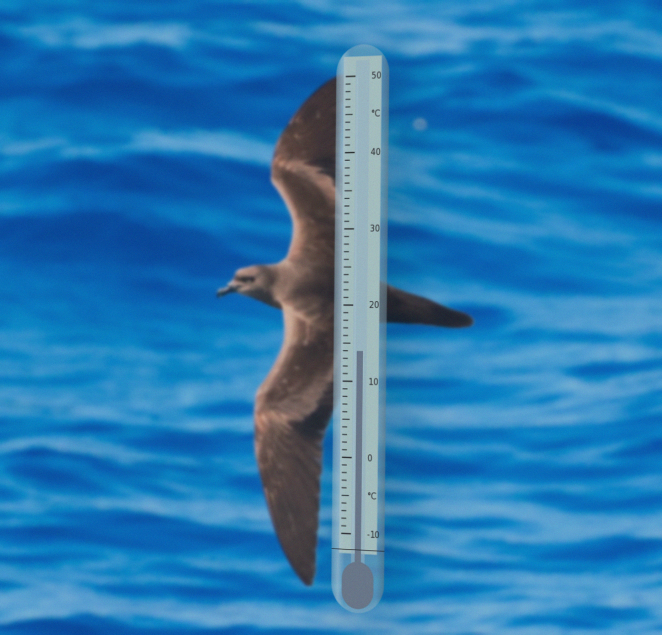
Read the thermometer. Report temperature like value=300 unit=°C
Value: value=14 unit=°C
